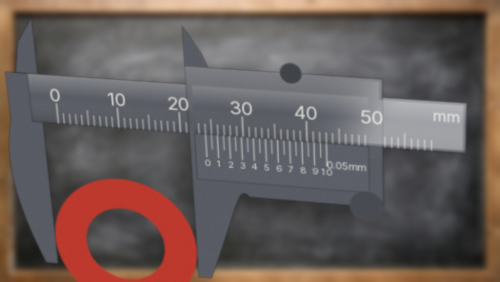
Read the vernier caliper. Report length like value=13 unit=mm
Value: value=24.0 unit=mm
